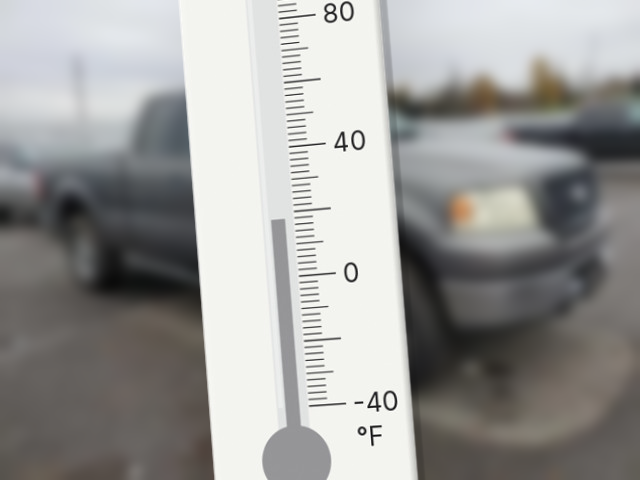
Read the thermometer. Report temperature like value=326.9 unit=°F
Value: value=18 unit=°F
